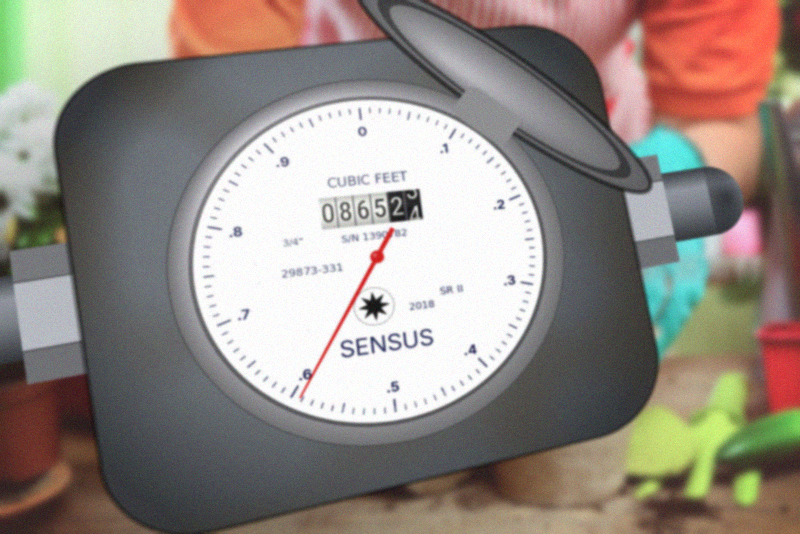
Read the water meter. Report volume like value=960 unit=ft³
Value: value=86523.59 unit=ft³
